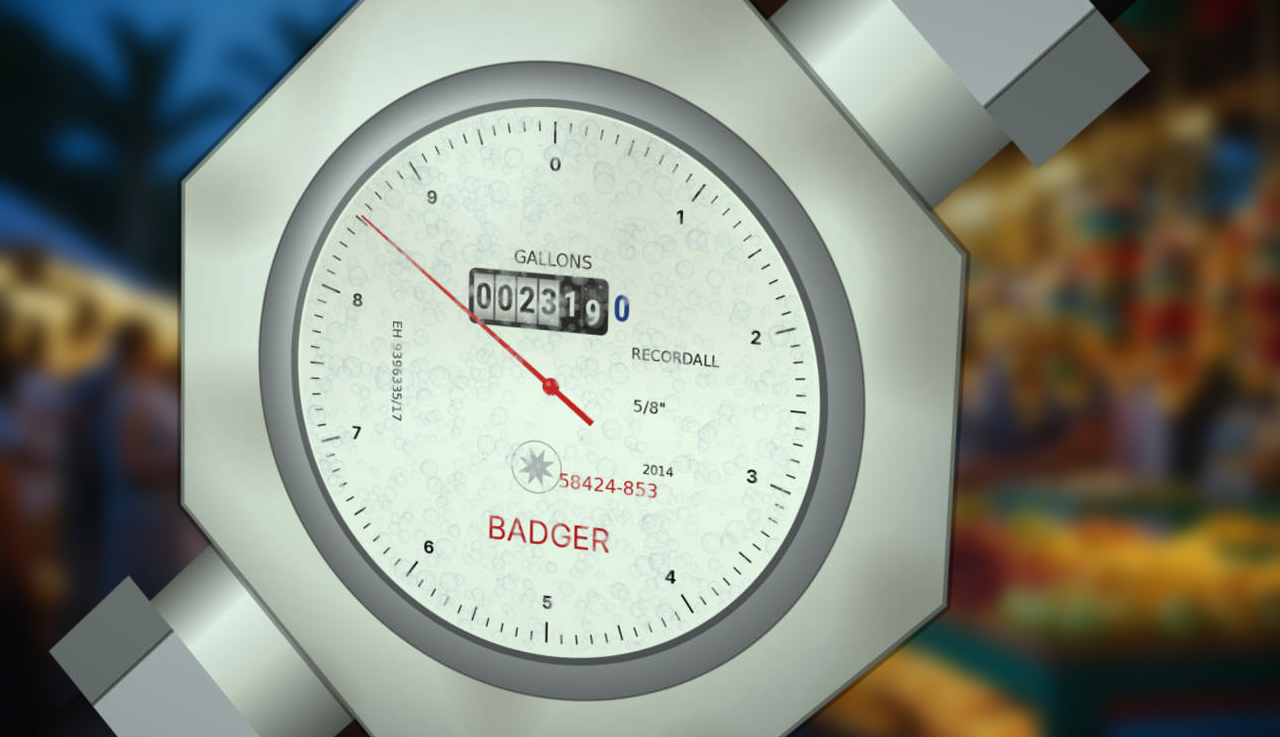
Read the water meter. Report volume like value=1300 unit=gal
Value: value=23188.5 unit=gal
